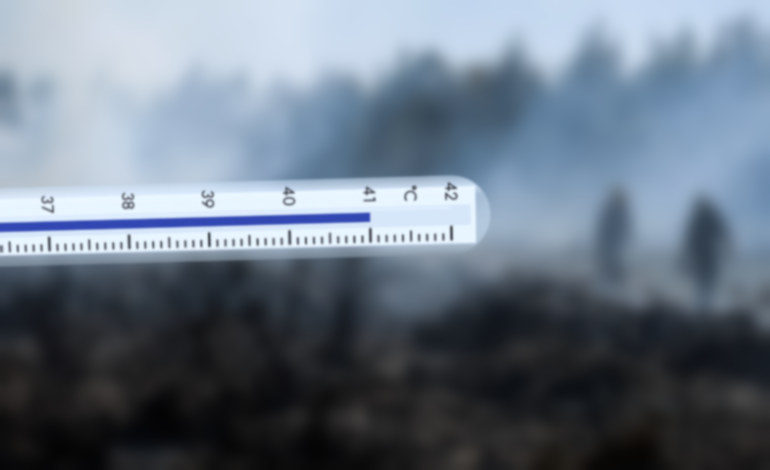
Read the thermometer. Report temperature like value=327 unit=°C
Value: value=41 unit=°C
